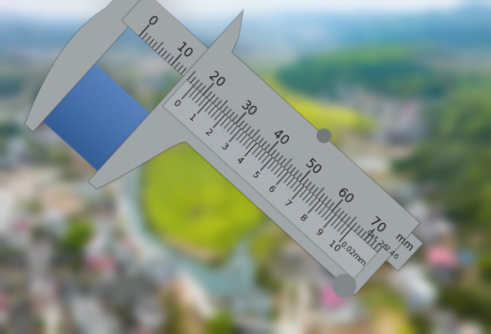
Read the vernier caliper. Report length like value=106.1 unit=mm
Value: value=17.0 unit=mm
